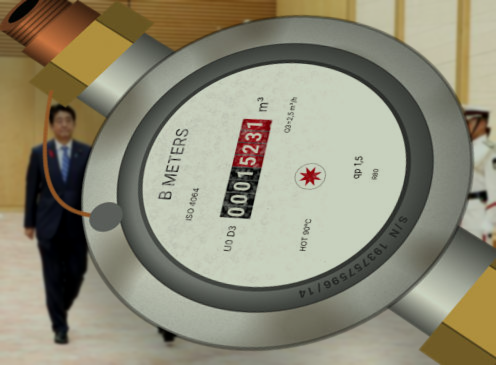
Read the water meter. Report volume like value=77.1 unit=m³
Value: value=1.5231 unit=m³
